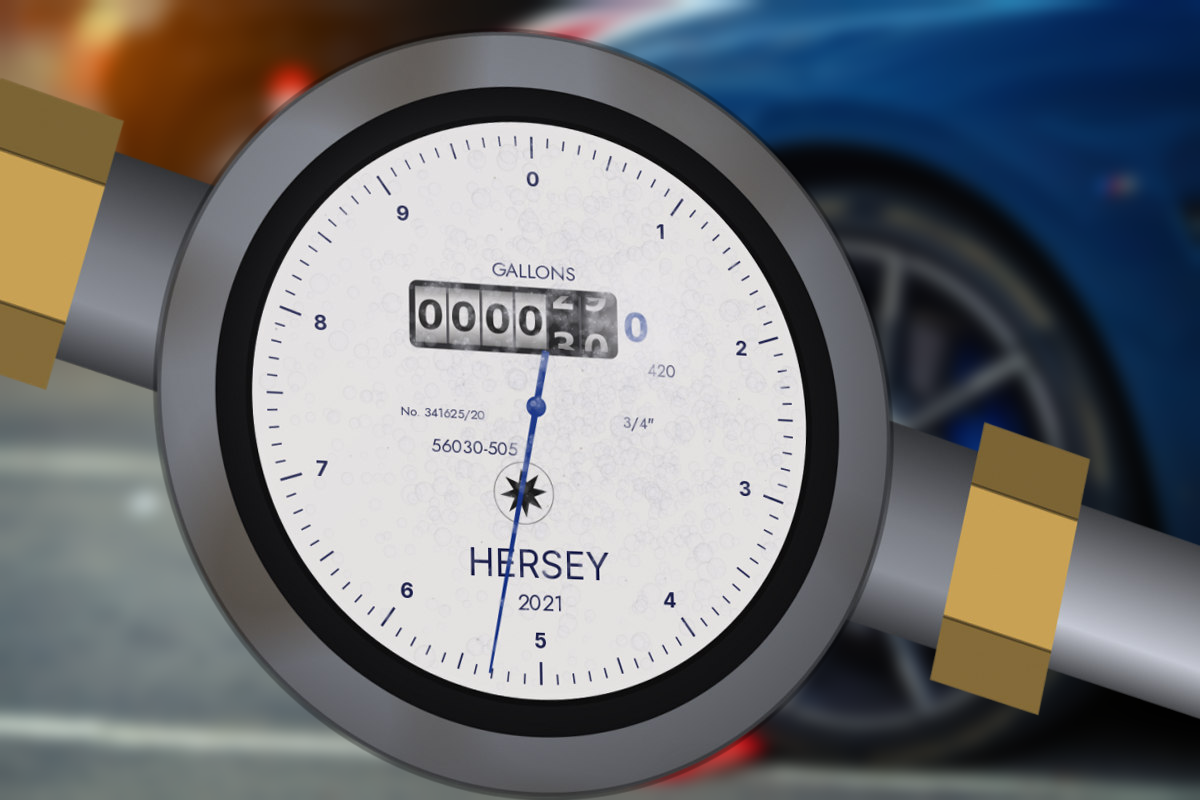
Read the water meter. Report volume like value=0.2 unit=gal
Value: value=295.3 unit=gal
